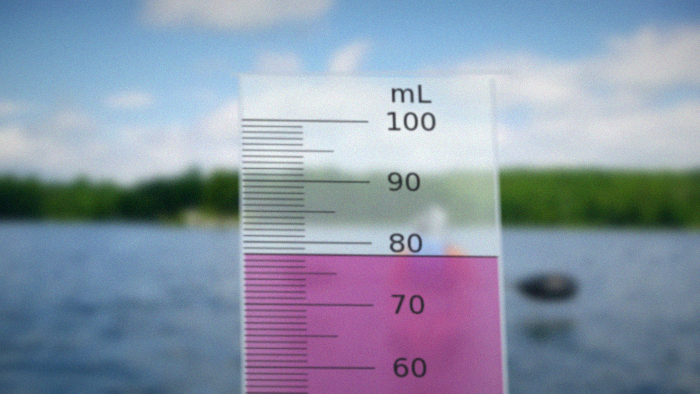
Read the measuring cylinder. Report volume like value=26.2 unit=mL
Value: value=78 unit=mL
